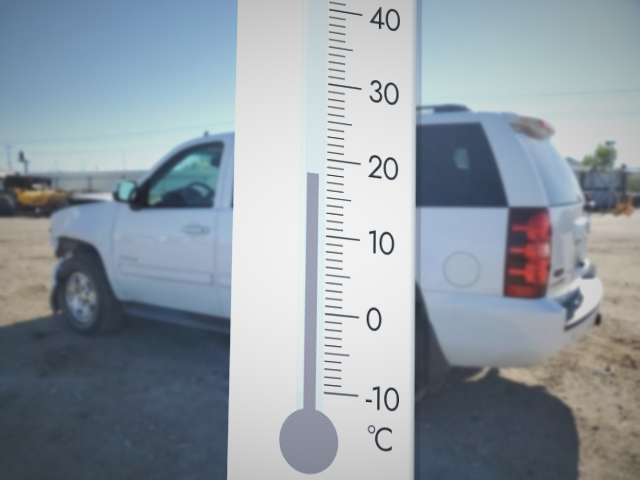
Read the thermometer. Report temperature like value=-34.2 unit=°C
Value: value=18 unit=°C
